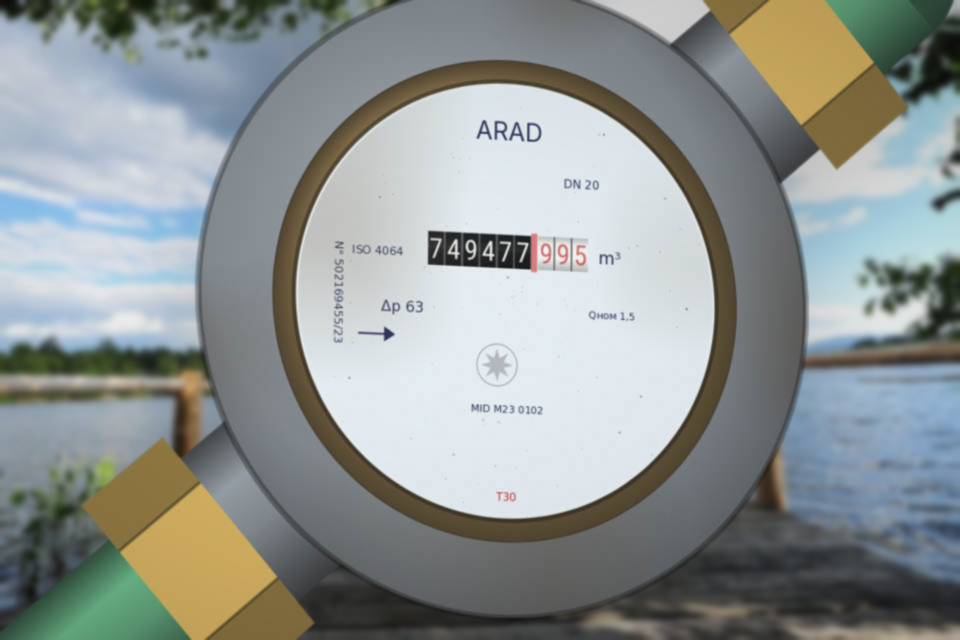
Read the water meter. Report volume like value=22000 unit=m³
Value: value=749477.995 unit=m³
